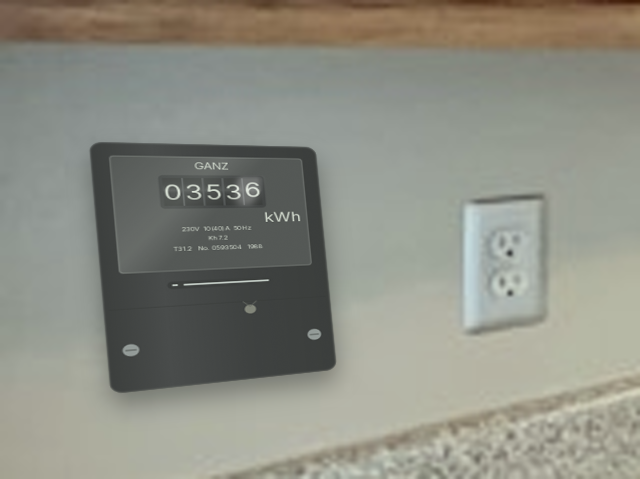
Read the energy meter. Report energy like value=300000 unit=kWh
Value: value=3536 unit=kWh
